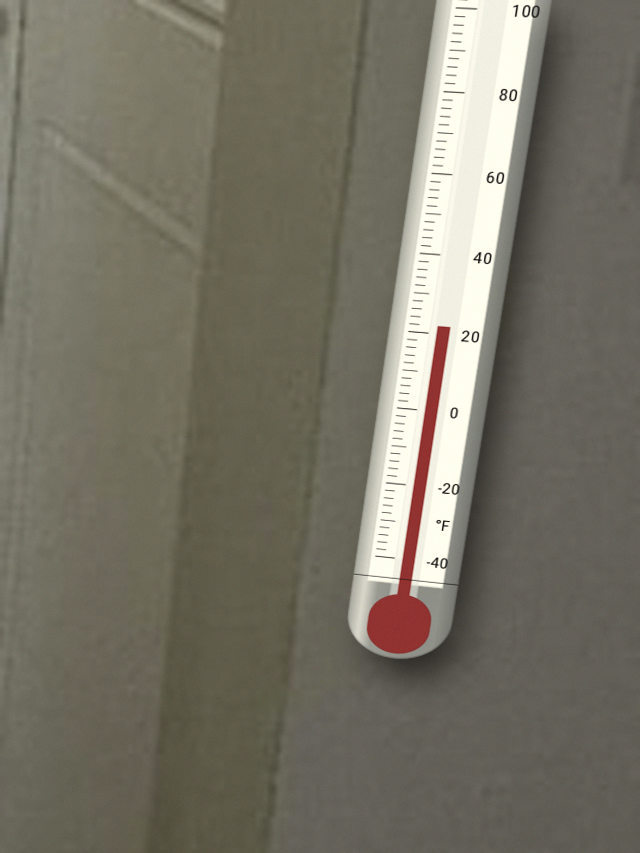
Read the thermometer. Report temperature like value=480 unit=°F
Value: value=22 unit=°F
